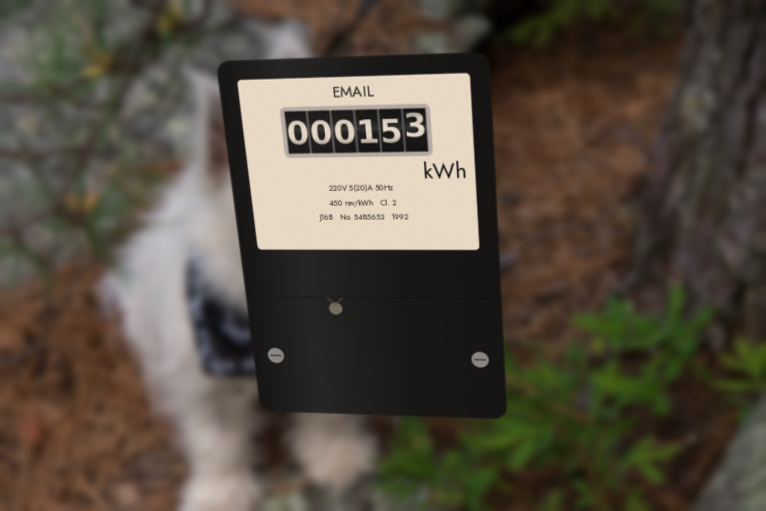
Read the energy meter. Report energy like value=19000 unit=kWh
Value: value=153 unit=kWh
